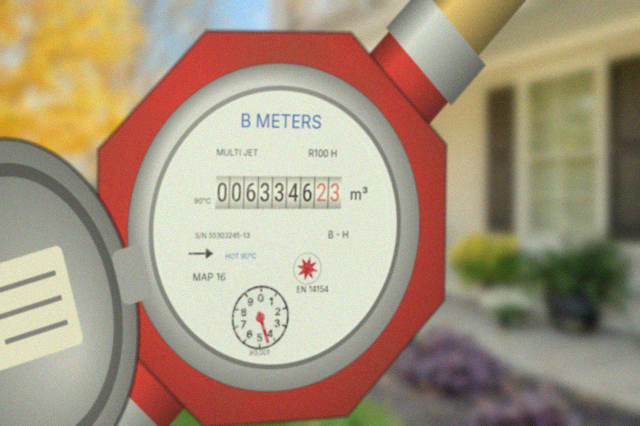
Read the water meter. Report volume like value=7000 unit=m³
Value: value=63346.234 unit=m³
